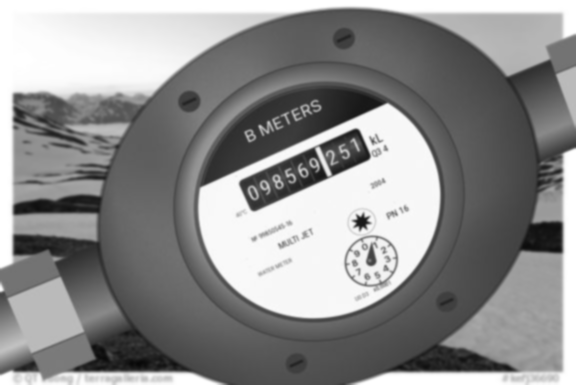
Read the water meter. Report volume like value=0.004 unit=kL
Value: value=98569.2510 unit=kL
